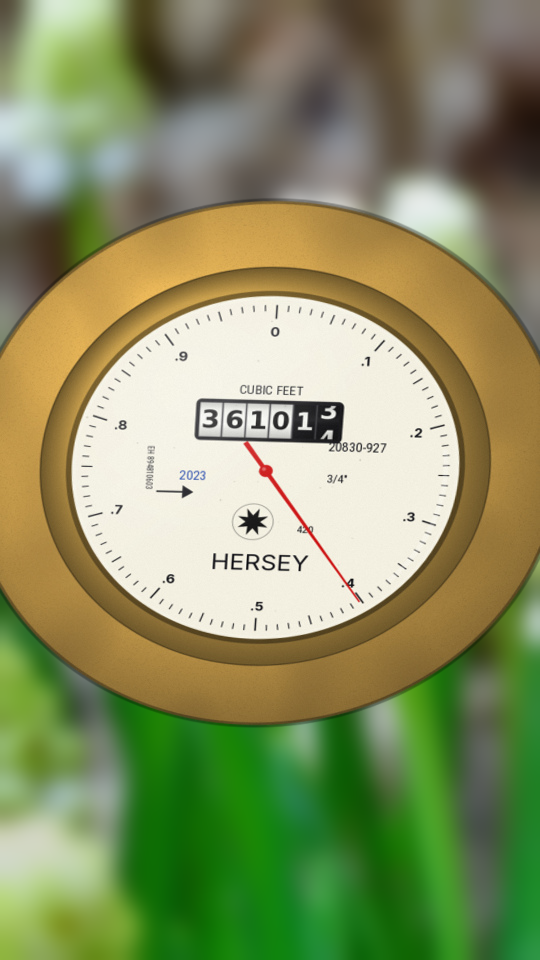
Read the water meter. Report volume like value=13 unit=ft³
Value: value=361013.40 unit=ft³
